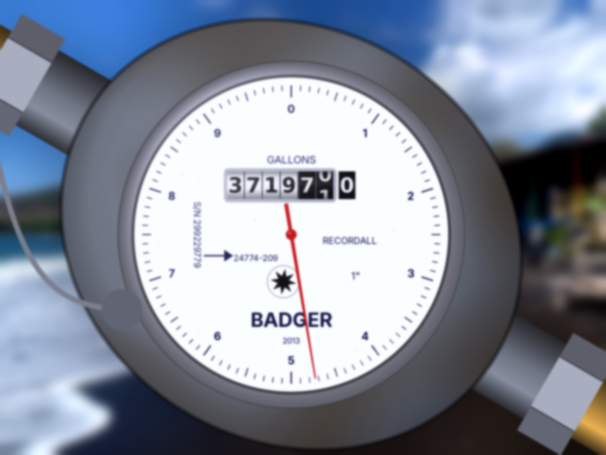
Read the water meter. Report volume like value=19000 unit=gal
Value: value=3719704.7 unit=gal
